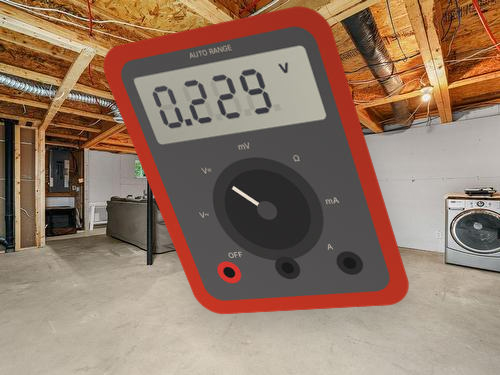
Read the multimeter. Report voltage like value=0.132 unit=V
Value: value=0.229 unit=V
